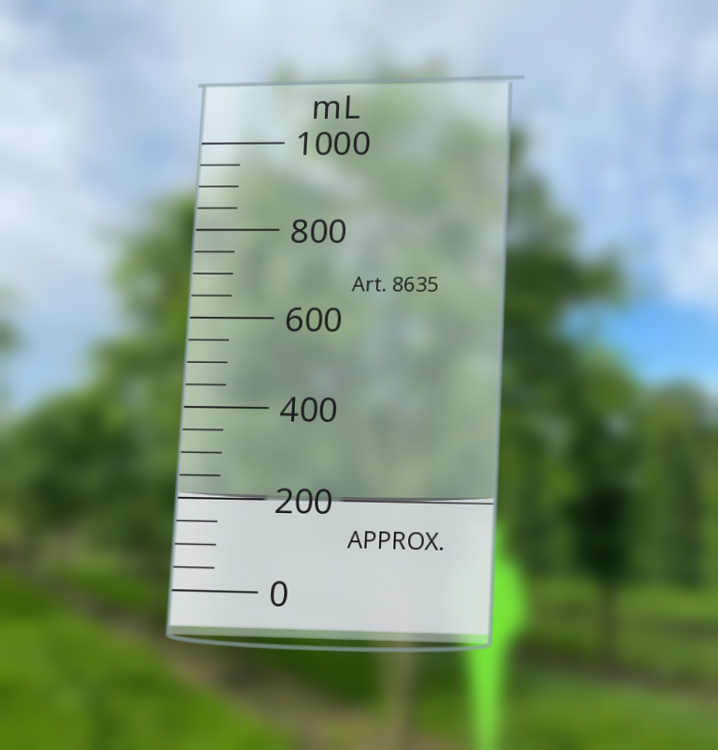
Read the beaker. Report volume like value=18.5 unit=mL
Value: value=200 unit=mL
